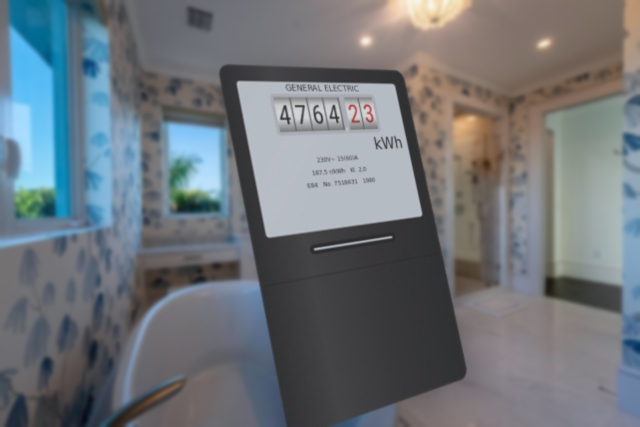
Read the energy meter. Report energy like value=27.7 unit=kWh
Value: value=4764.23 unit=kWh
